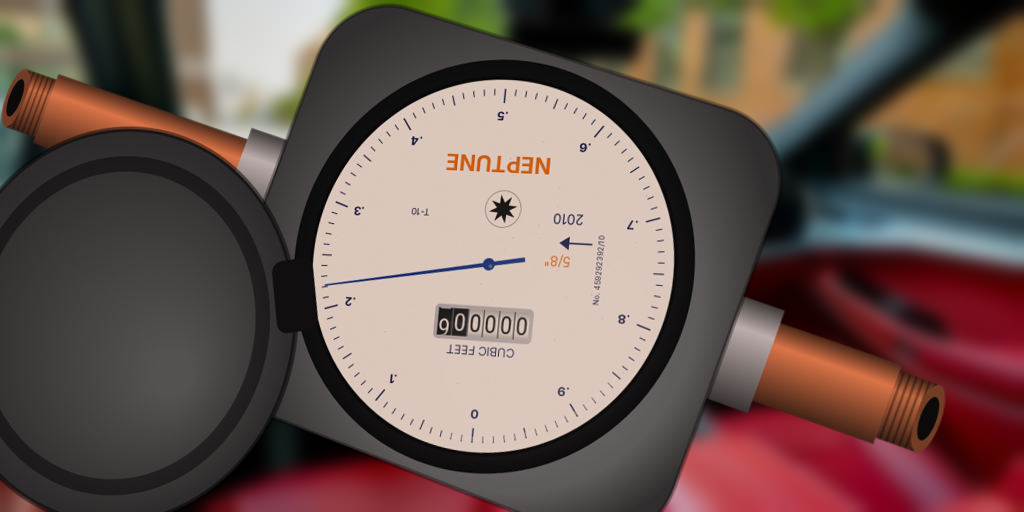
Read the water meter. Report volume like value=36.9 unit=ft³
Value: value=6.22 unit=ft³
